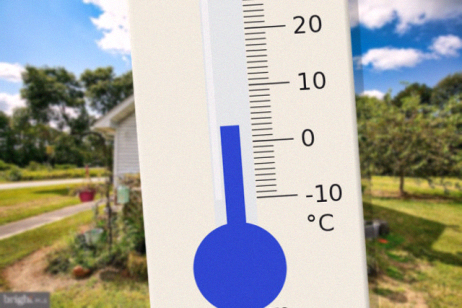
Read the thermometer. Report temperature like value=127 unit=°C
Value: value=3 unit=°C
